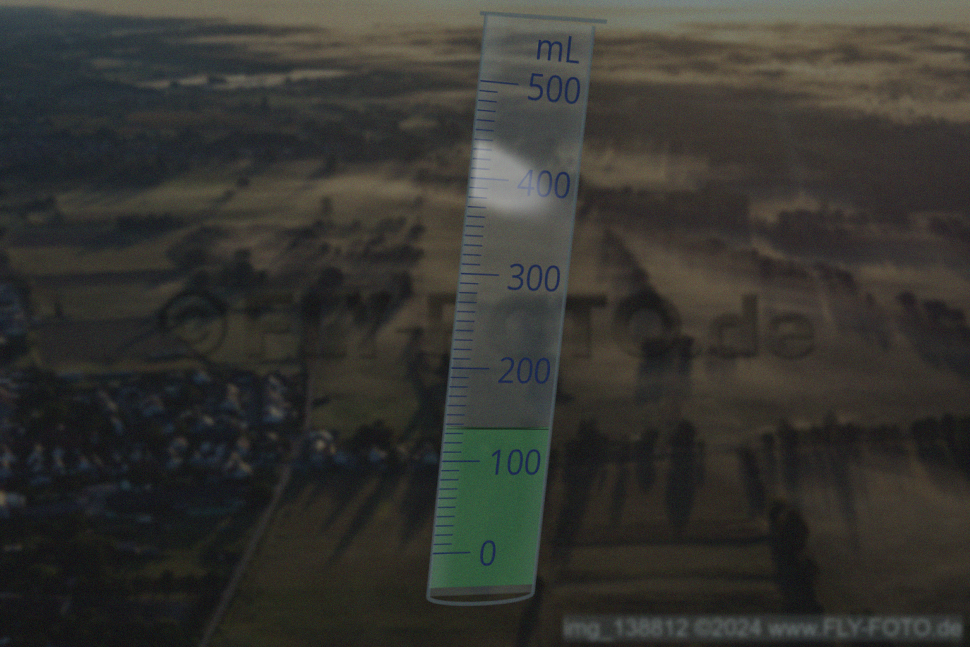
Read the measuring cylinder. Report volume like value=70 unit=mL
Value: value=135 unit=mL
